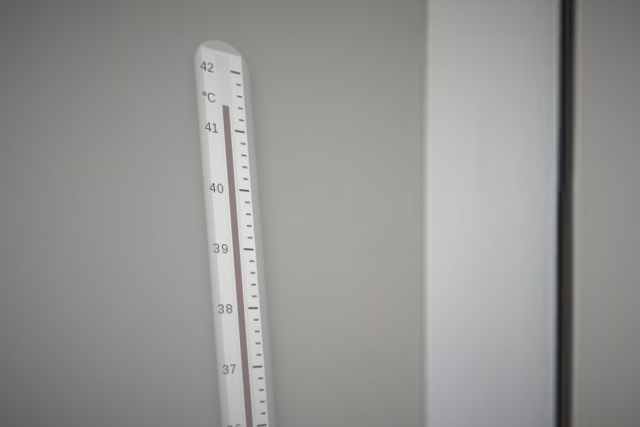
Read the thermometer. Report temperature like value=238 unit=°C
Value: value=41.4 unit=°C
